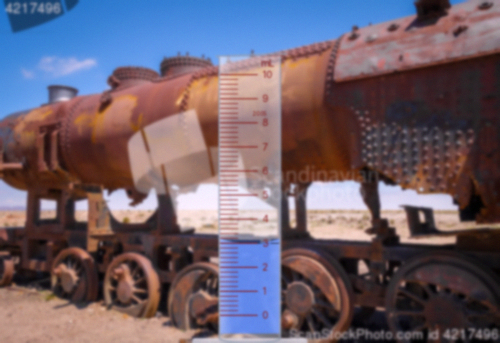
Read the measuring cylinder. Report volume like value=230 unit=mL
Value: value=3 unit=mL
